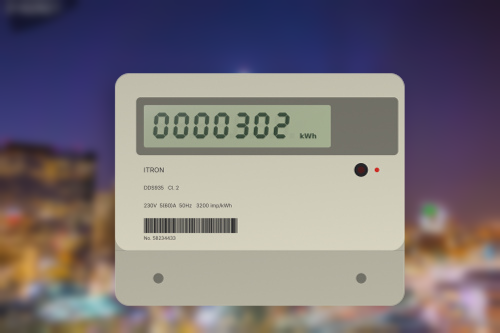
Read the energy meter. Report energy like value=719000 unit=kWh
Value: value=302 unit=kWh
